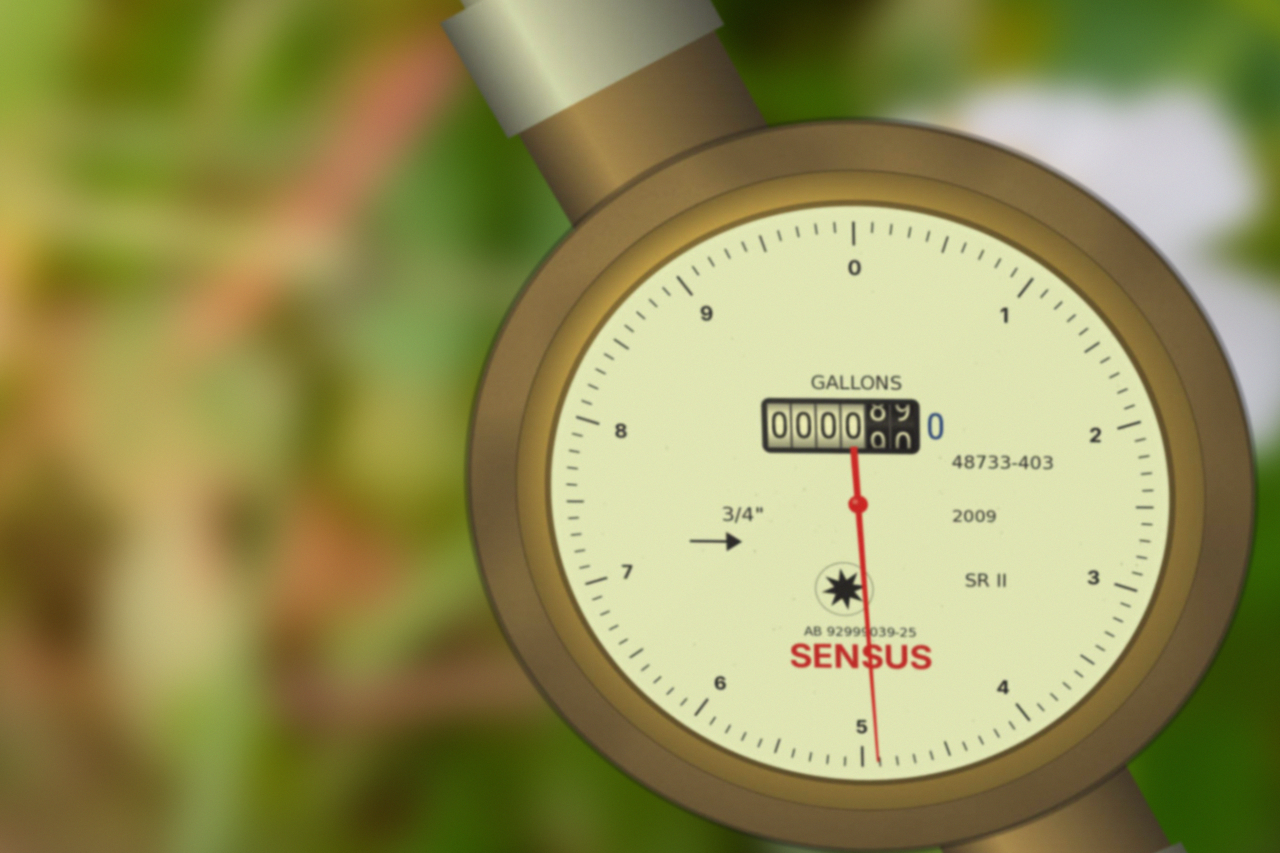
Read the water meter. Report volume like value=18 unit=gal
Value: value=894.9 unit=gal
